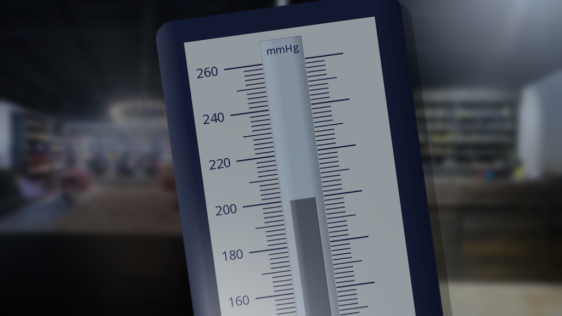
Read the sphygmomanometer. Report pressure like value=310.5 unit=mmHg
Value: value=200 unit=mmHg
